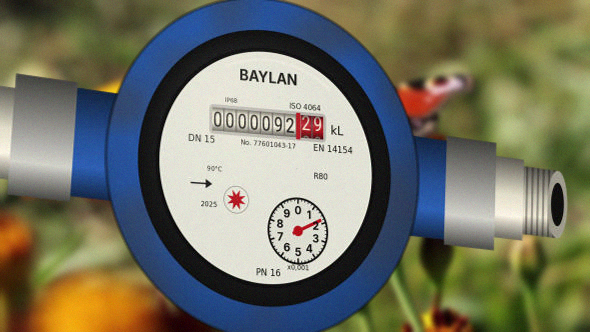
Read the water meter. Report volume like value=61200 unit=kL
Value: value=92.291 unit=kL
